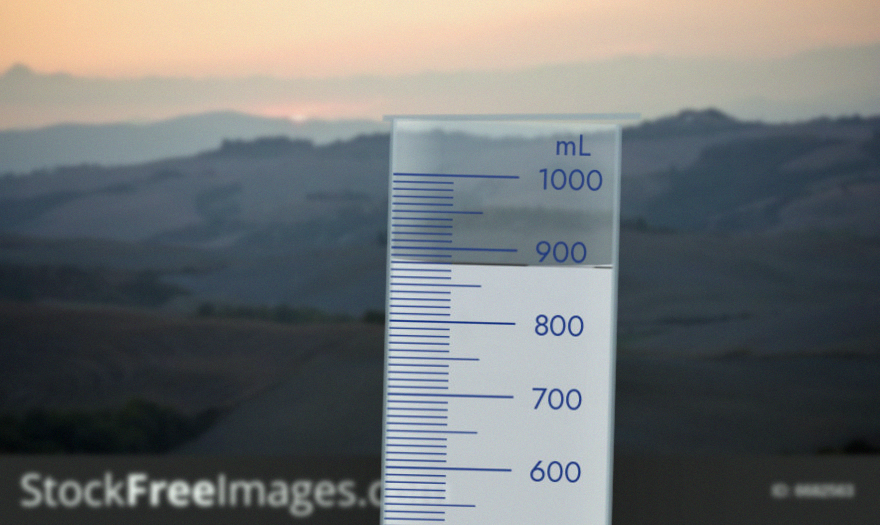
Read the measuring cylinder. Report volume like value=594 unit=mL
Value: value=880 unit=mL
